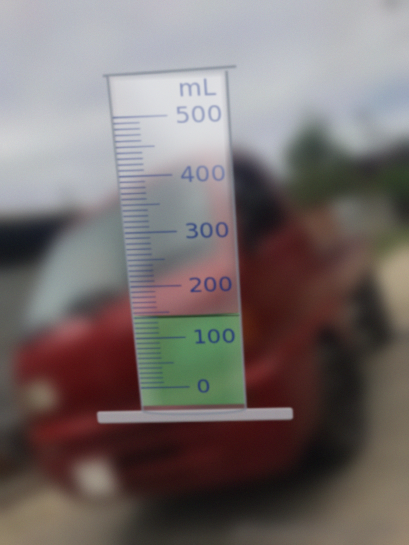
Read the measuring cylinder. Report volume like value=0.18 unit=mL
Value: value=140 unit=mL
